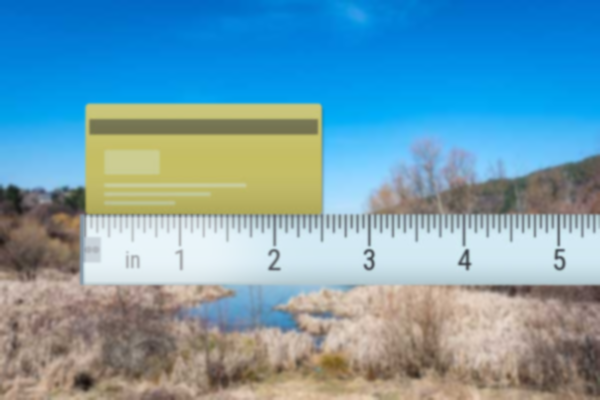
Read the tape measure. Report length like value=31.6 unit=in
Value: value=2.5 unit=in
